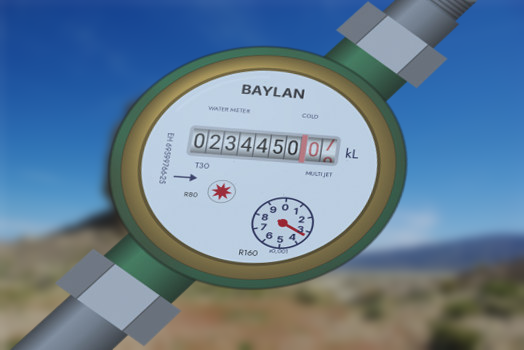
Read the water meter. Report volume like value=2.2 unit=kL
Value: value=234450.073 unit=kL
